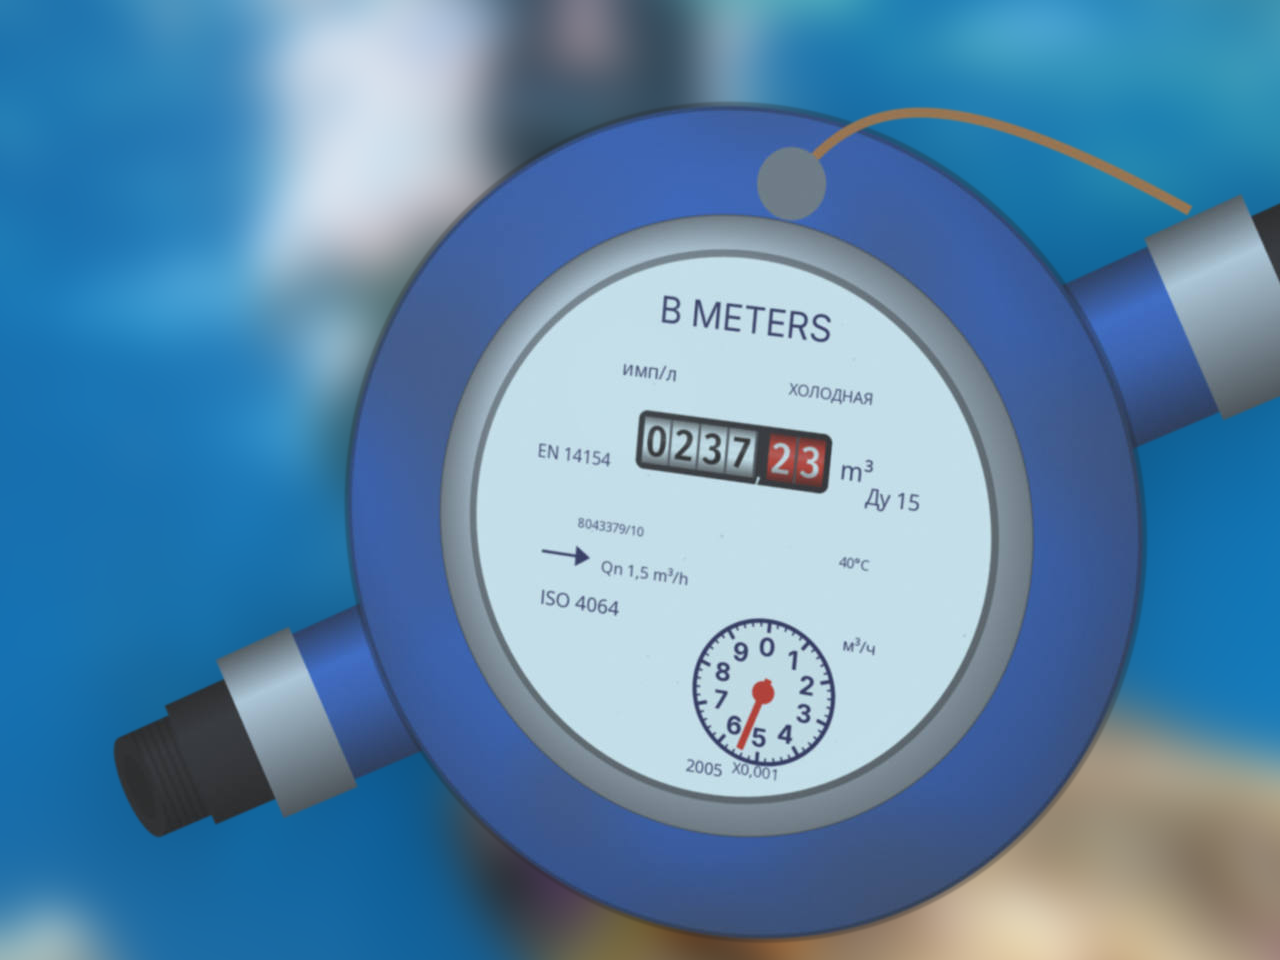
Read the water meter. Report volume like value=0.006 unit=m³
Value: value=237.235 unit=m³
